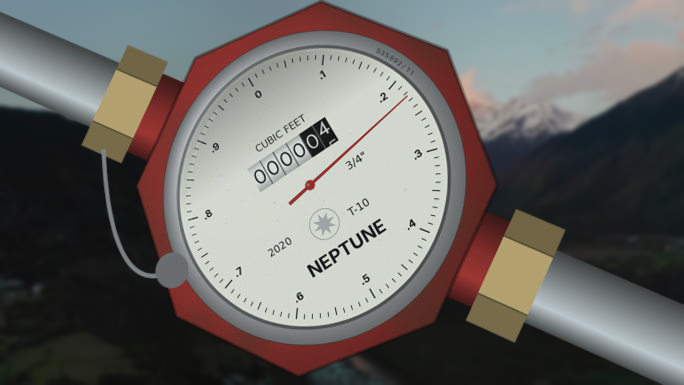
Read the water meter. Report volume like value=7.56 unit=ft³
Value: value=4.22 unit=ft³
